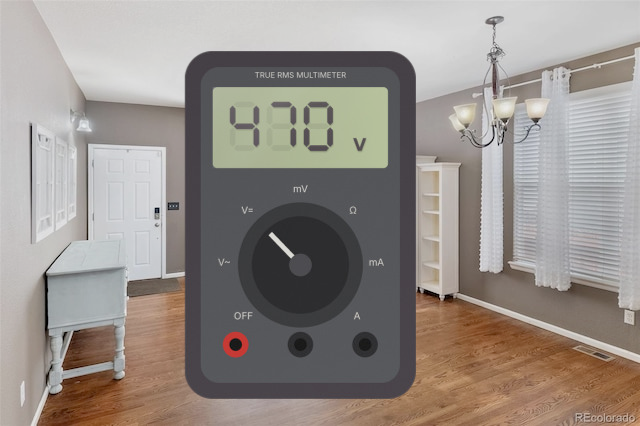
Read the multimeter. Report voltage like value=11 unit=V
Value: value=470 unit=V
